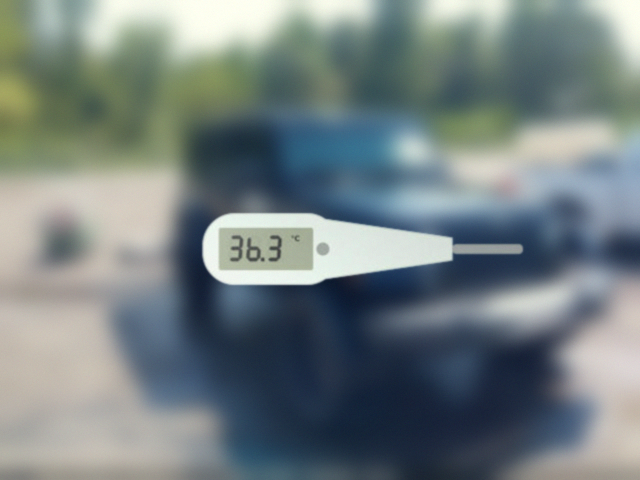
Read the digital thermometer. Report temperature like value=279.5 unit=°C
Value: value=36.3 unit=°C
